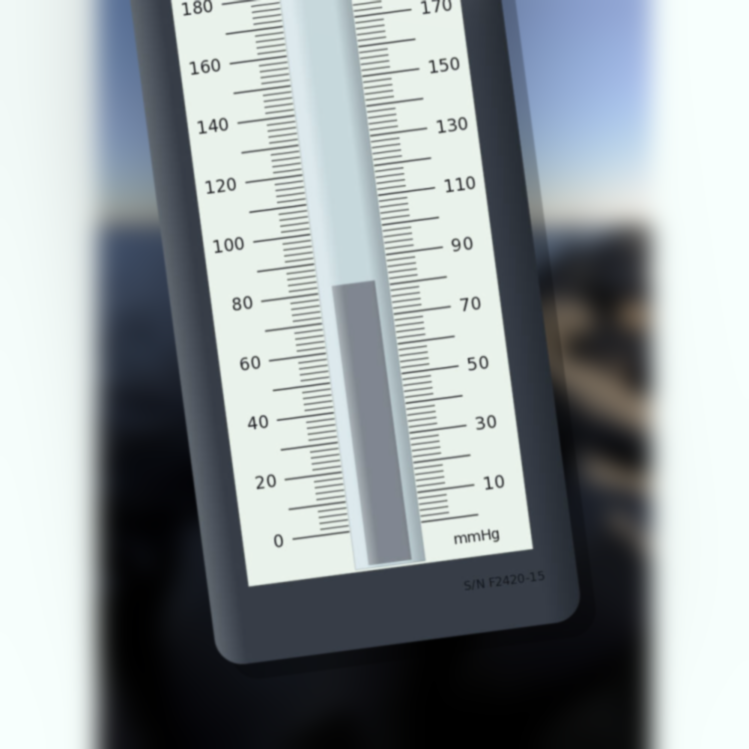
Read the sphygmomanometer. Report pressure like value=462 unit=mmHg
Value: value=82 unit=mmHg
